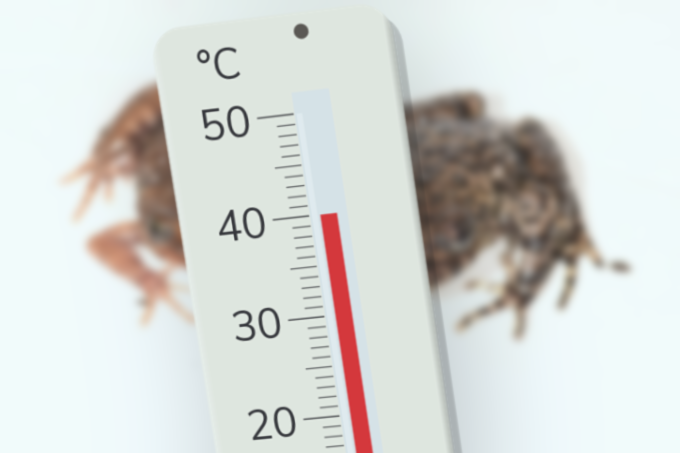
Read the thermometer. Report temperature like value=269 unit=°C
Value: value=40 unit=°C
